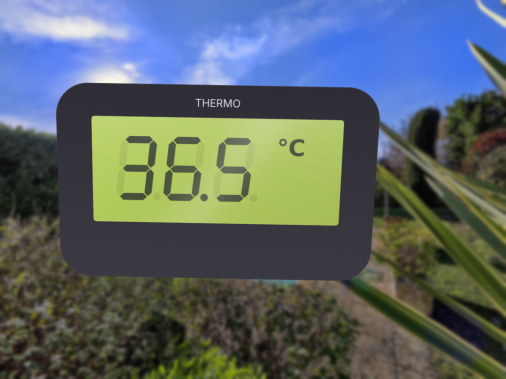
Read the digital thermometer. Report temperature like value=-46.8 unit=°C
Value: value=36.5 unit=°C
